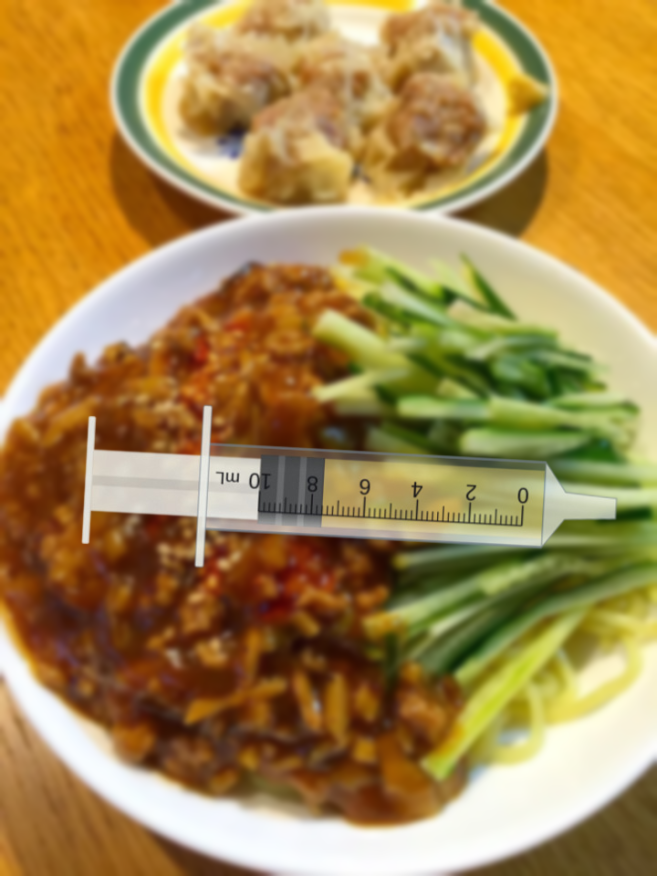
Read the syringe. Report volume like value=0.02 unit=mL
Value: value=7.6 unit=mL
